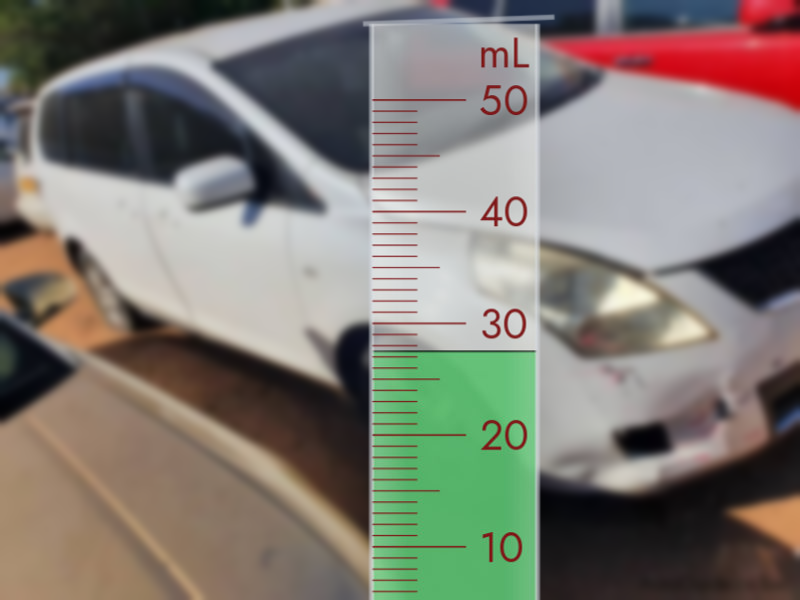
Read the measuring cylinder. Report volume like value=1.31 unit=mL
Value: value=27.5 unit=mL
